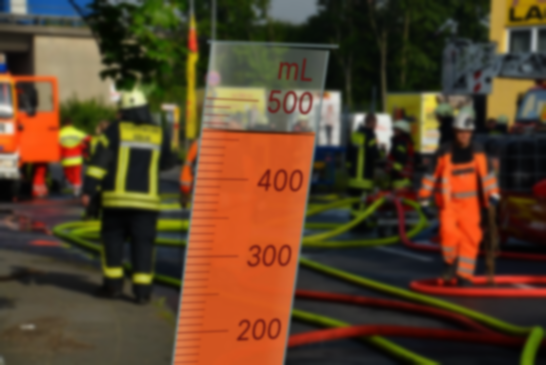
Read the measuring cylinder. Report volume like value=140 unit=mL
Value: value=460 unit=mL
